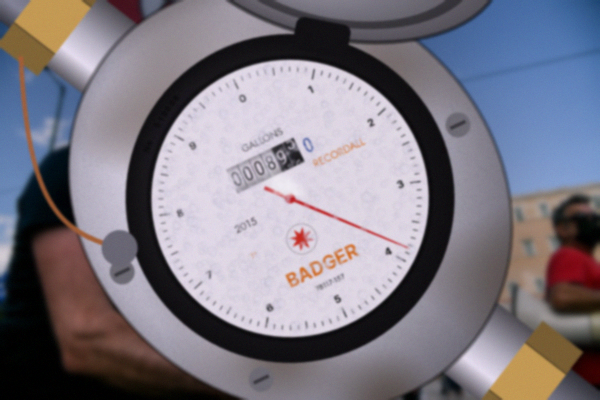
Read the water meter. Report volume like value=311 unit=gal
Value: value=8953.8 unit=gal
